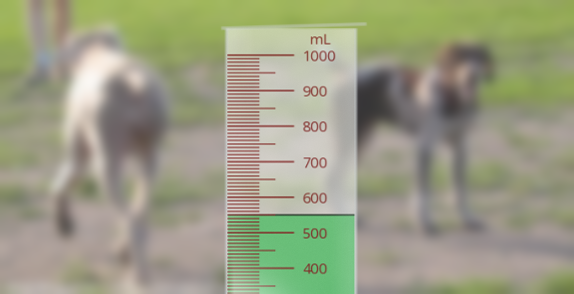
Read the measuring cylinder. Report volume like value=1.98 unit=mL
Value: value=550 unit=mL
